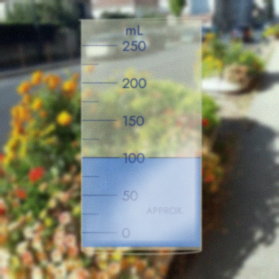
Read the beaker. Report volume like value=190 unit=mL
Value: value=100 unit=mL
